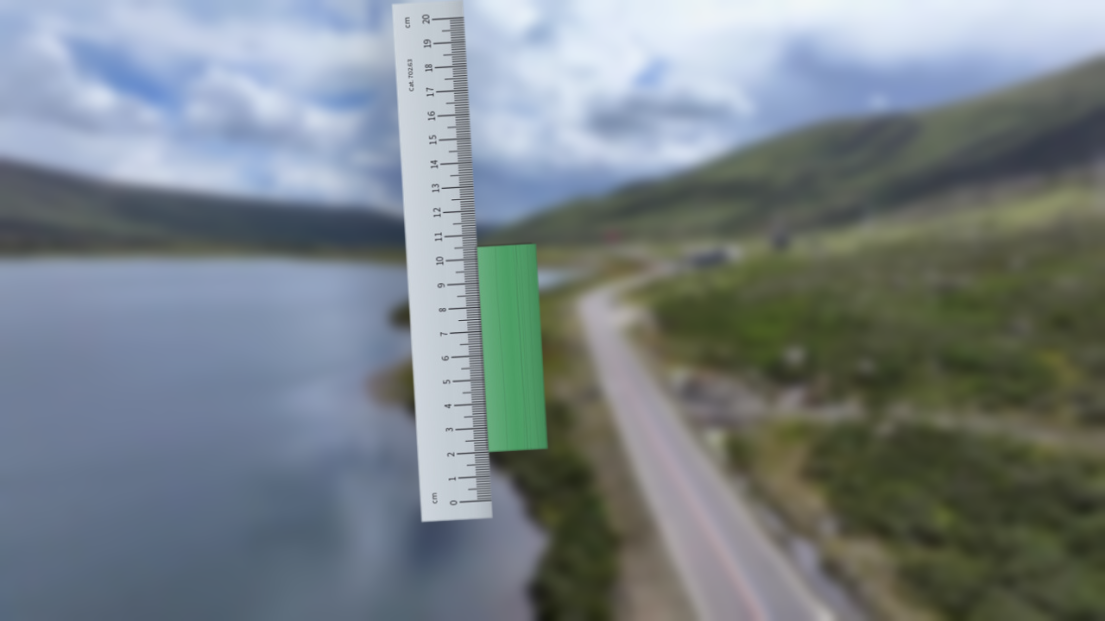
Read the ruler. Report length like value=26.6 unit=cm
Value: value=8.5 unit=cm
